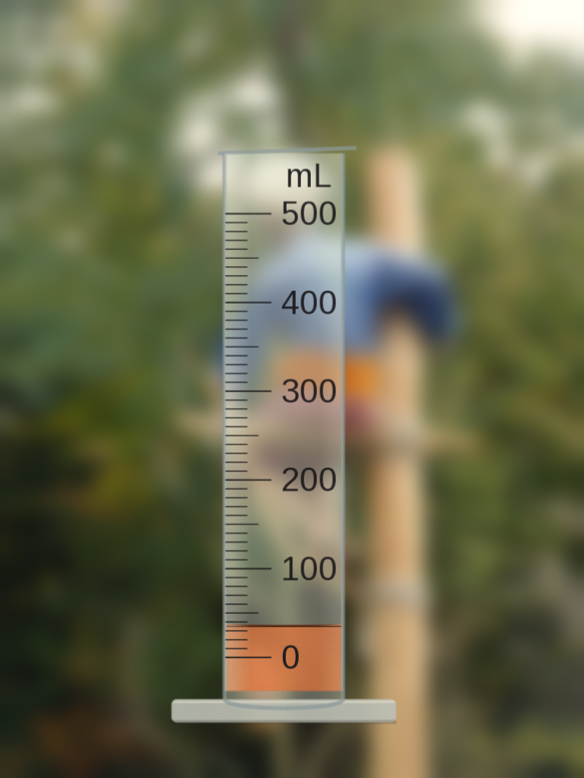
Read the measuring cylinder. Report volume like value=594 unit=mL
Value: value=35 unit=mL
